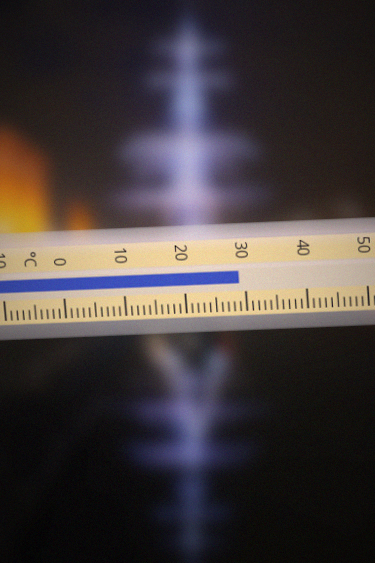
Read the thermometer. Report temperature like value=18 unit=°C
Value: value=29 unit=°C
